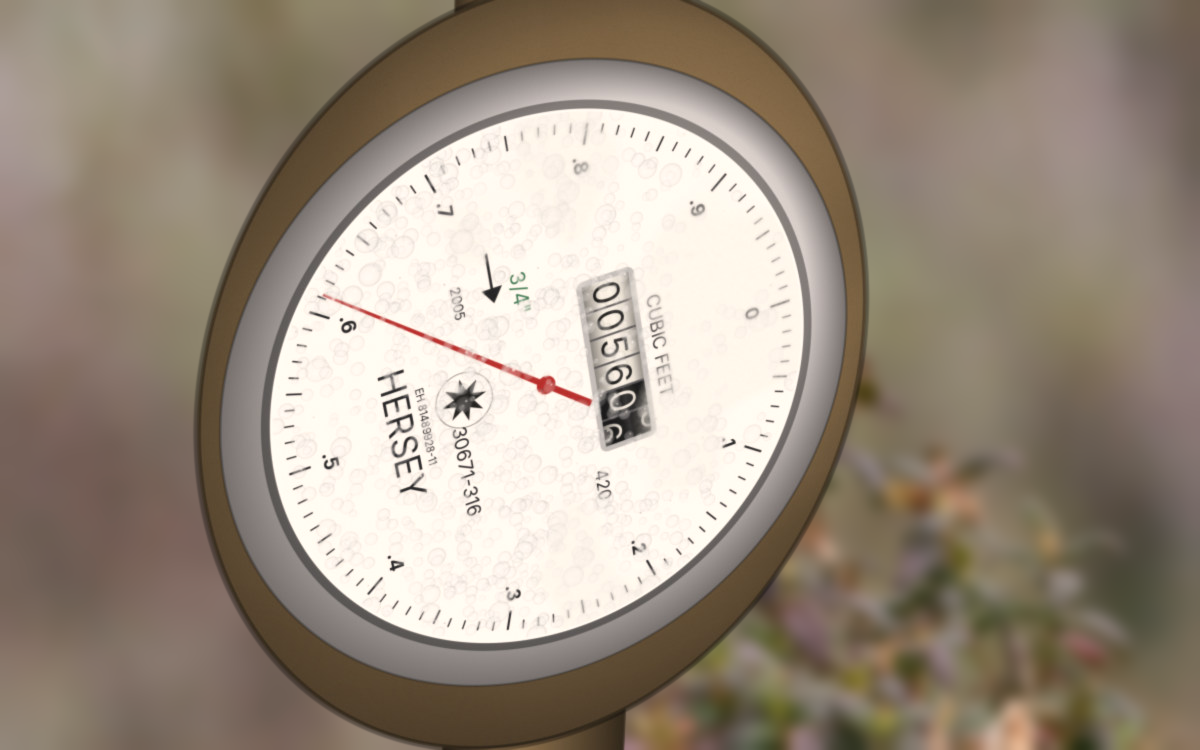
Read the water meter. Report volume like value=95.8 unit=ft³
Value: value=5605.61 unit=ft³
